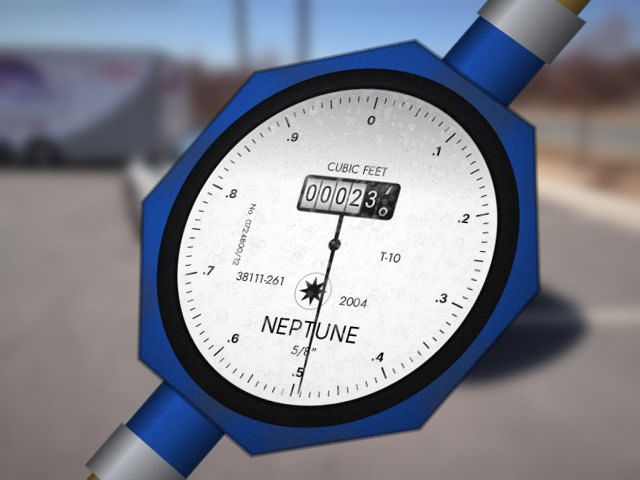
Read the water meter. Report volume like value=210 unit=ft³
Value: value=237.49 unit=ft³
